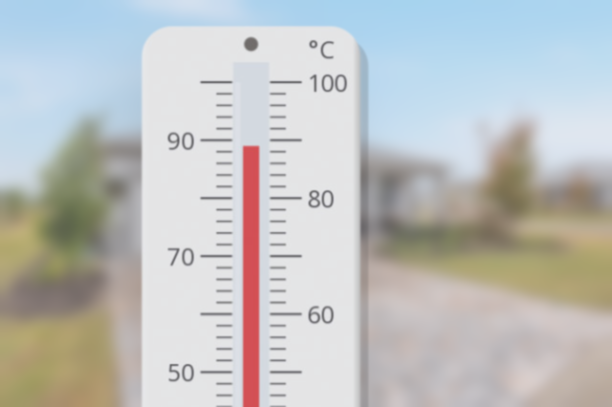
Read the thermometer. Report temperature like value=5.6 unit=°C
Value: value=89 unit=°C
